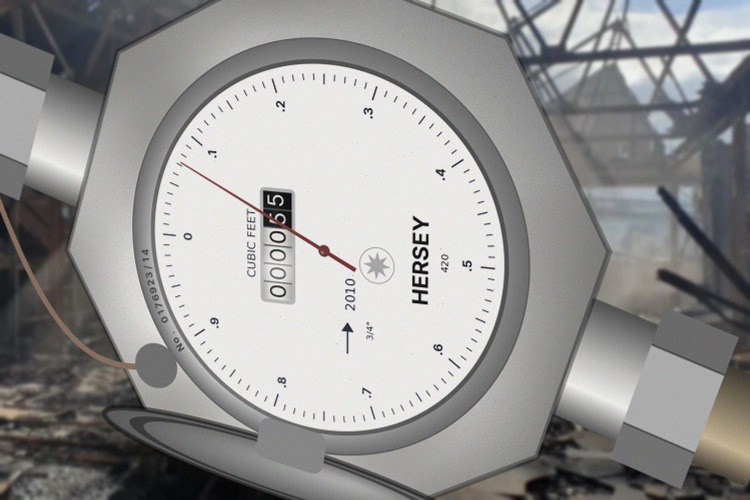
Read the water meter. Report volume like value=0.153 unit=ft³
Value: value=55.07 unit=ft³
